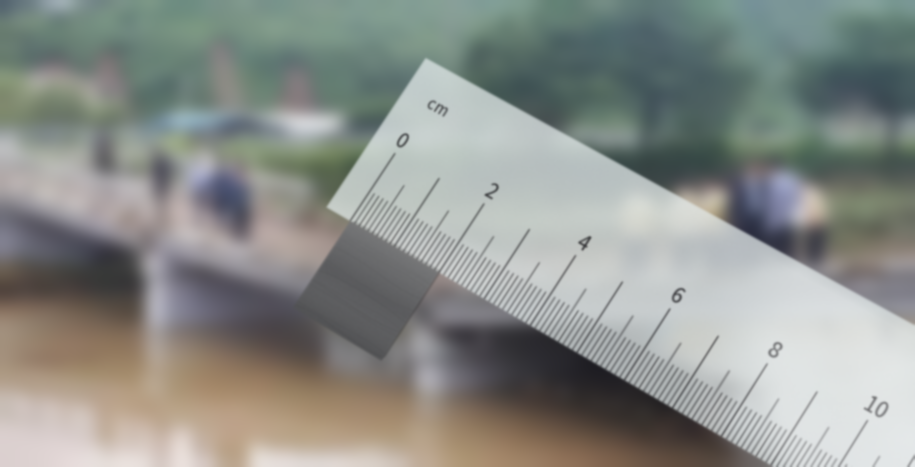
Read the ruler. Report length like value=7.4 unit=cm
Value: value=2 unit=cm
